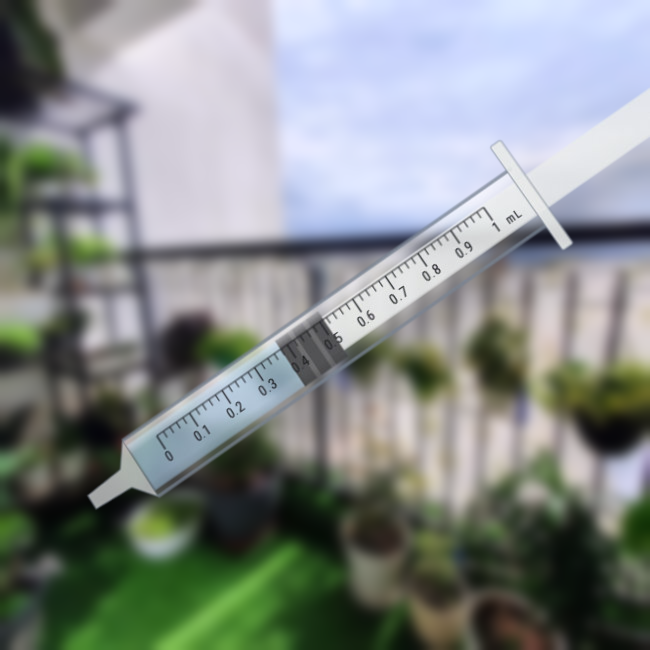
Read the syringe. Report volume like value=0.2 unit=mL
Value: value=0.38 unit=mL
